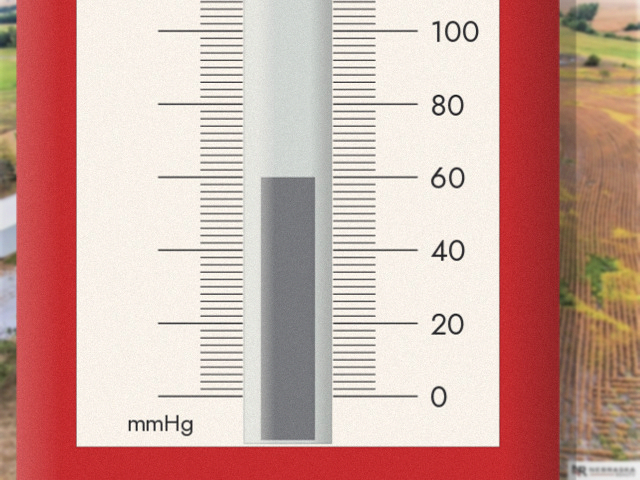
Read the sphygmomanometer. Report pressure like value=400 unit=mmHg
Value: value=60 unit=mmHg
